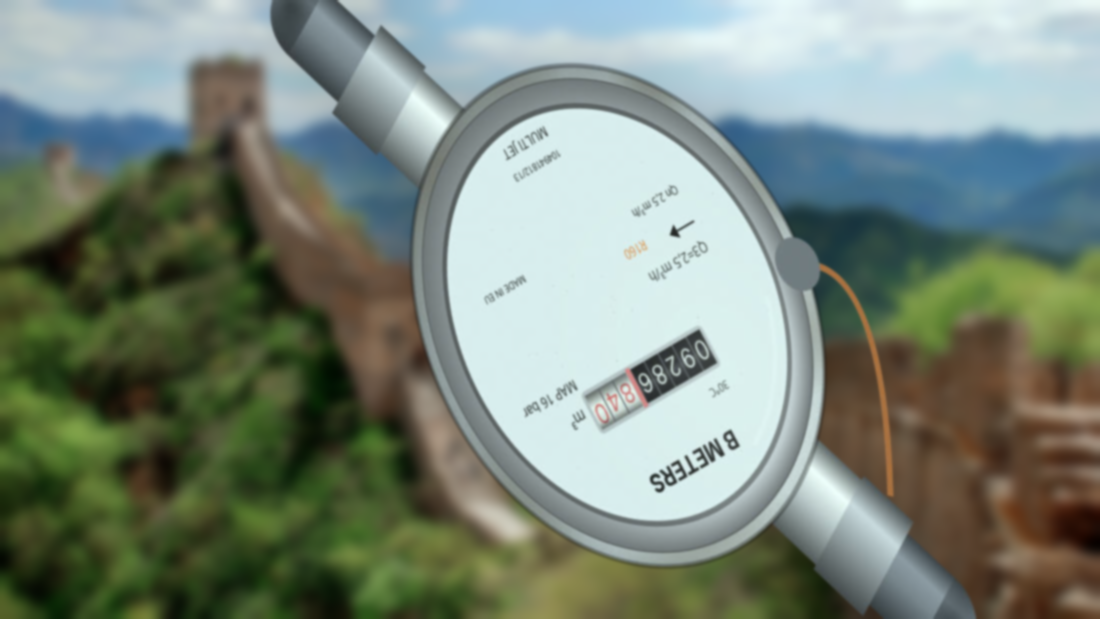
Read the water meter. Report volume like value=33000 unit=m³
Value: value=9286.840 unit=m³
